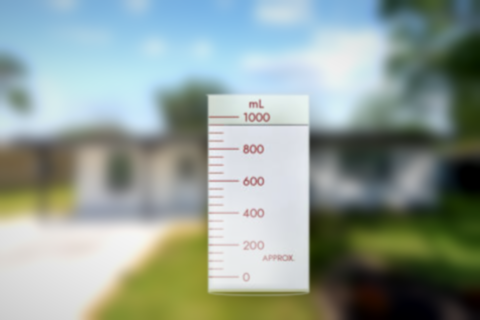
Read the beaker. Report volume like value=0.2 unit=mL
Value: value=950 unit=mL
